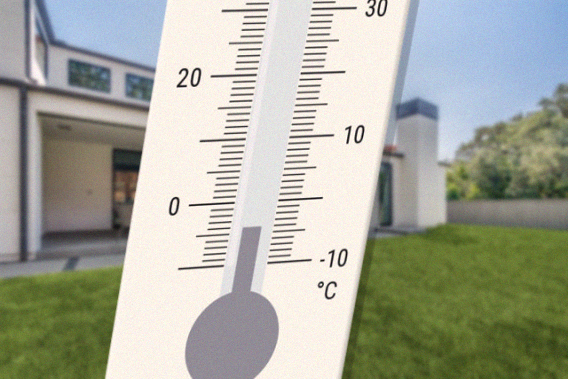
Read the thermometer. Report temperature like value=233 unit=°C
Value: value=-4 unit=°C
